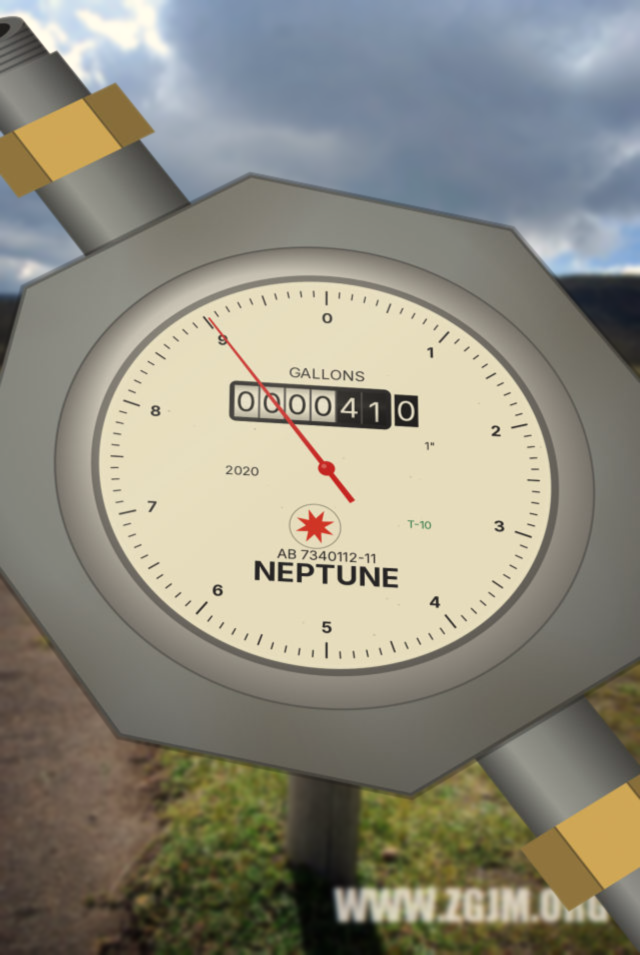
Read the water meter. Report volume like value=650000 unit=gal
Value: value=409.0 unit=gal
